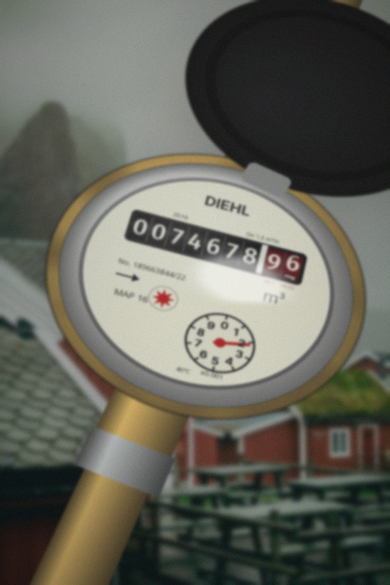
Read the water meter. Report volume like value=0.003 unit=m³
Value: value=74678.962 unit=m³
